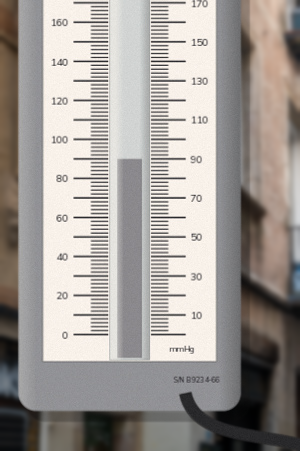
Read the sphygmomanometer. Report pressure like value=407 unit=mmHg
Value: value=90 unit=mmHg
